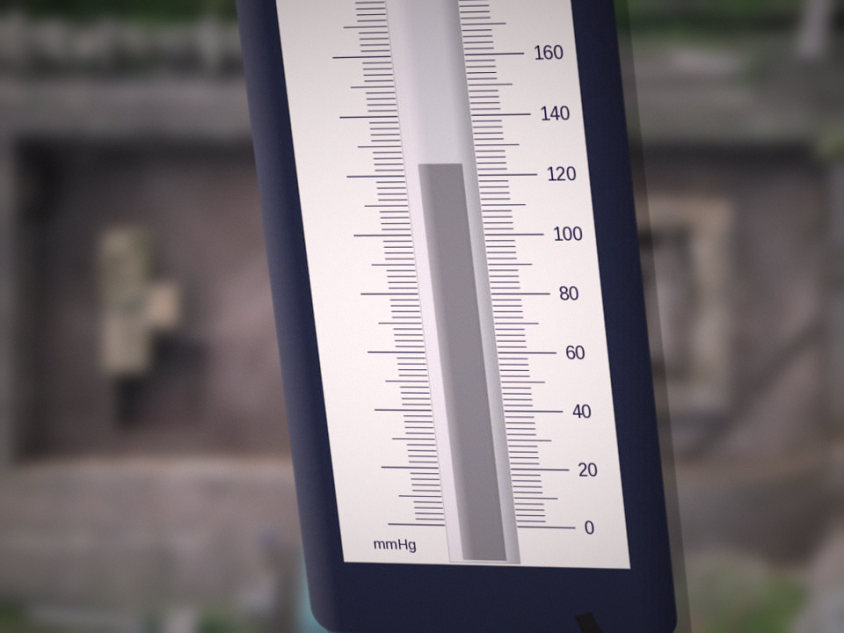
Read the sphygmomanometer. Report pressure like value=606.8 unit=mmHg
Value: value=124 unit=mmHg
